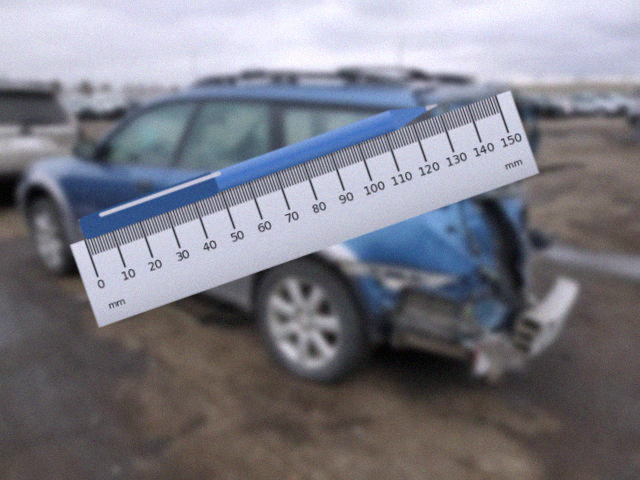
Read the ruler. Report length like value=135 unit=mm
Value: value=130 unit=mm
